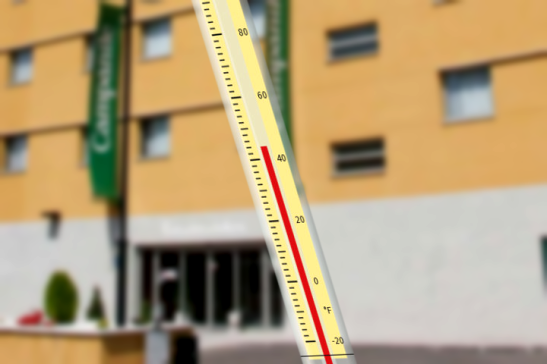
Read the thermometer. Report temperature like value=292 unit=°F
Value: value=44 unit=°F
